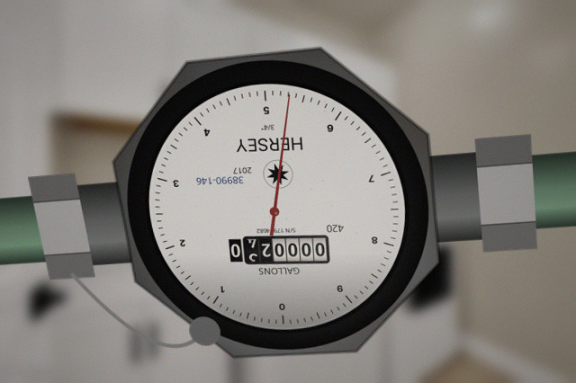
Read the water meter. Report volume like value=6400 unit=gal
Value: value=235.3 unit=gal
